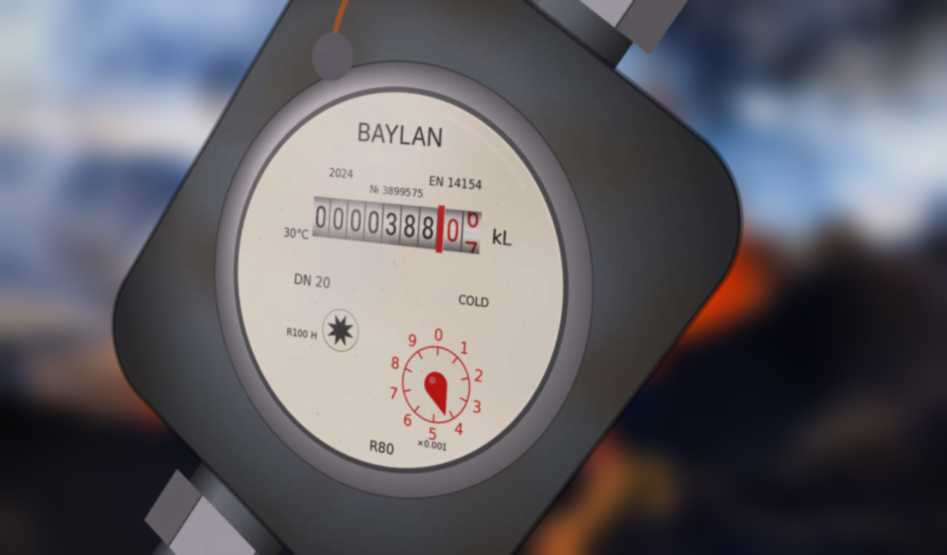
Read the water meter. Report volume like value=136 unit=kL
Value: value=388.064 unit=kL
